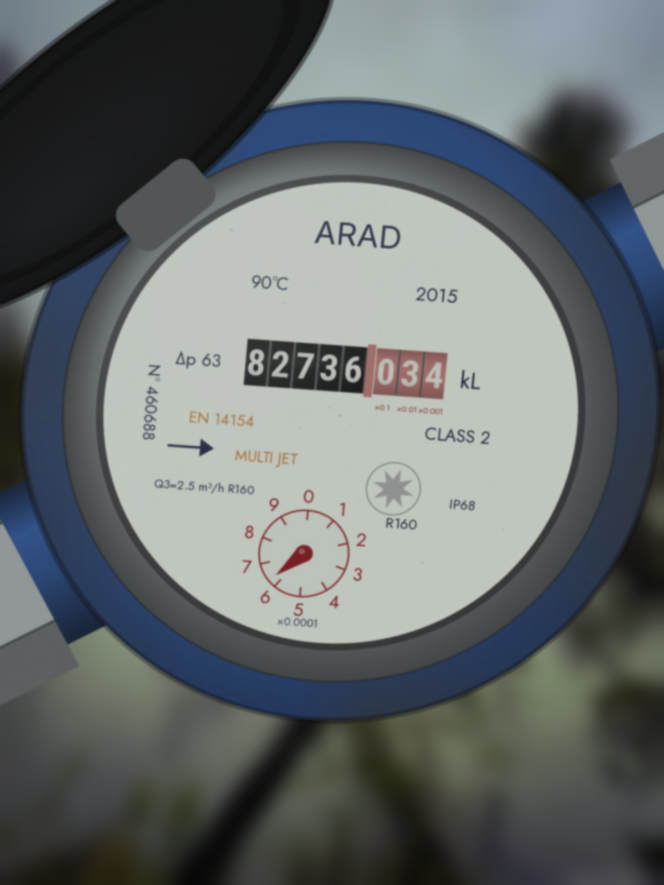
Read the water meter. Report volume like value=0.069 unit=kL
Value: value=82736.0346 unit=kL
